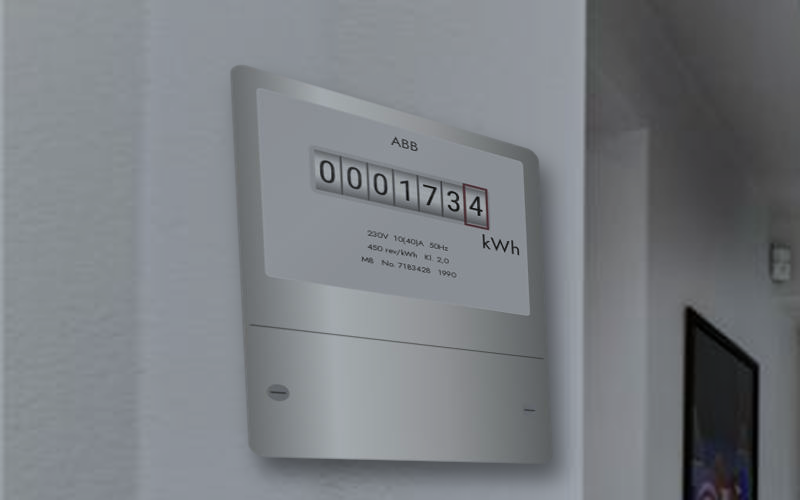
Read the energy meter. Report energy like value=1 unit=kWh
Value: value=173.4 unit=kWh
